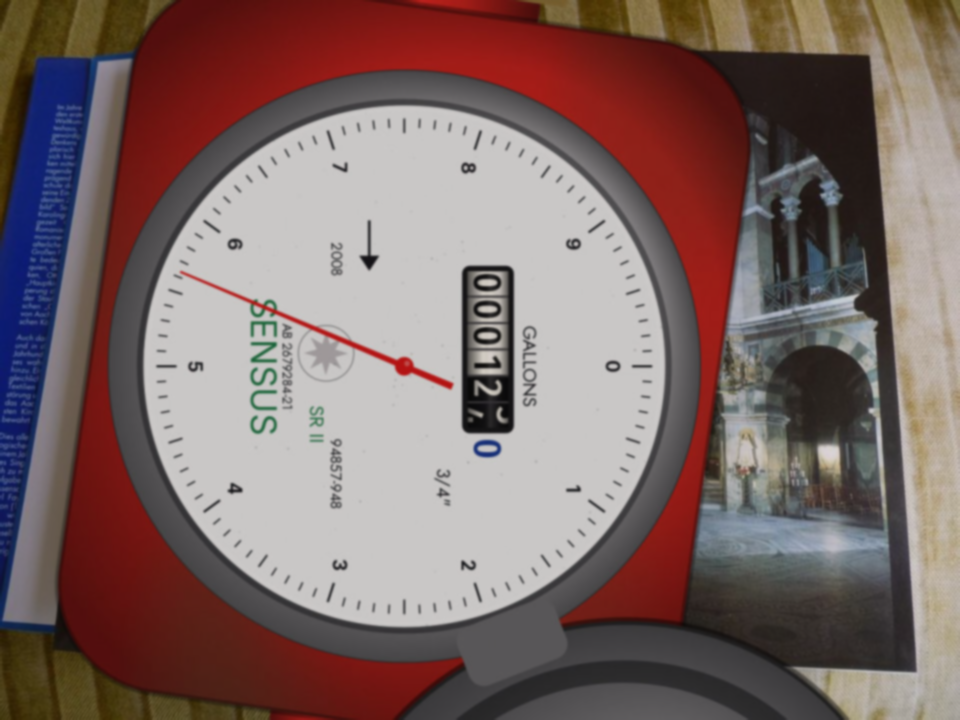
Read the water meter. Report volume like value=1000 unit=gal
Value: value=1235.6 unit=gal
